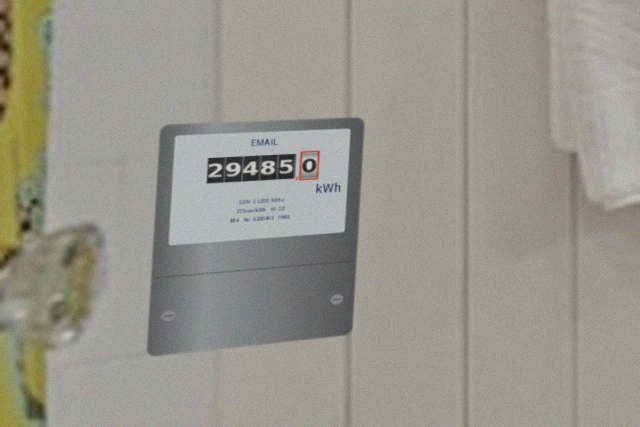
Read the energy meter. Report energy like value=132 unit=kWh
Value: value=29485.0 unit=kWh
